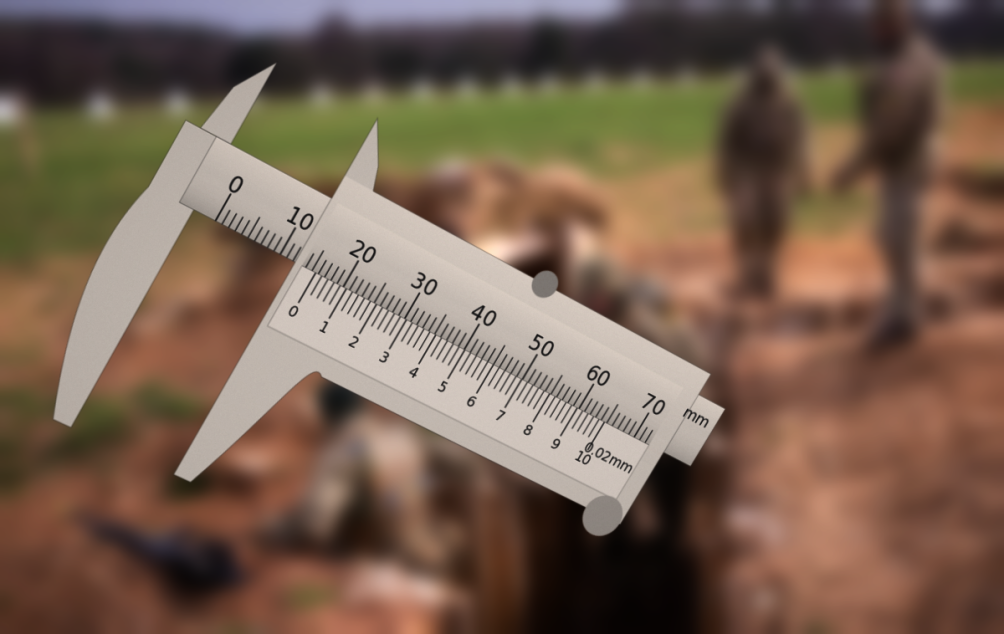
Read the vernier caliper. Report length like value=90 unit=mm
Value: value=15.6 unit=mm
